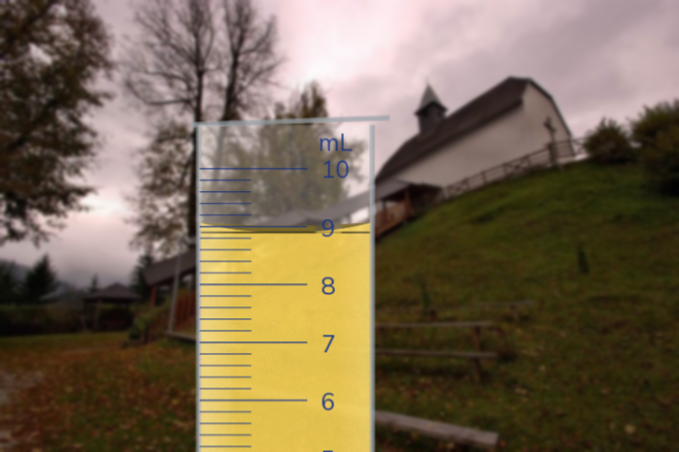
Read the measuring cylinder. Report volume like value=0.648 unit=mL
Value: value=8.9 unit=mL
